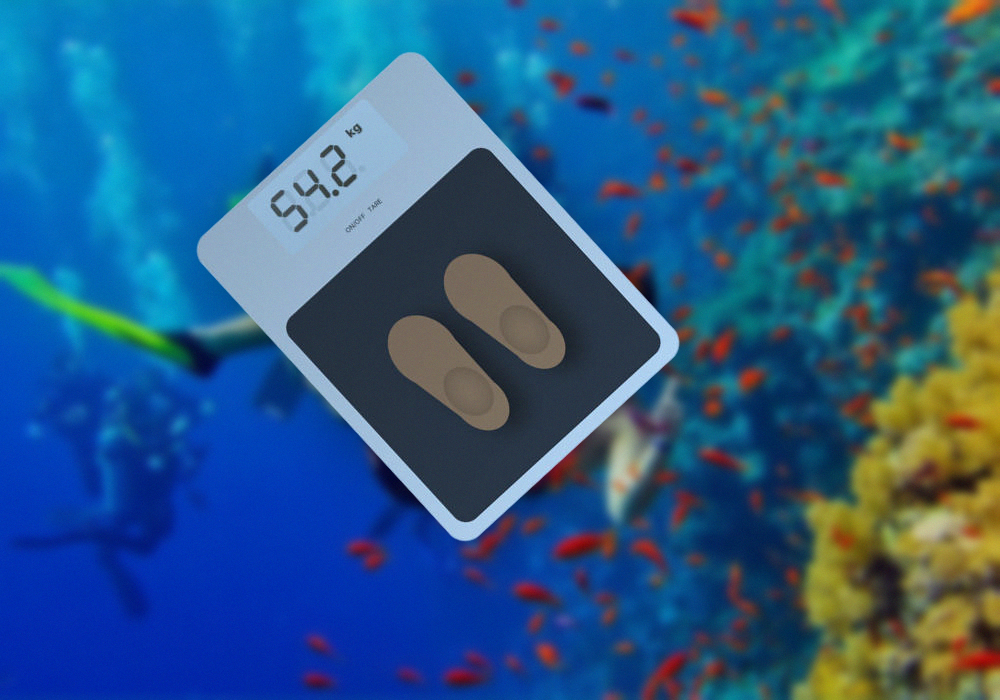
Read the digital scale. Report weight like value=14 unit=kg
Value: value=54.2 unit=kg
